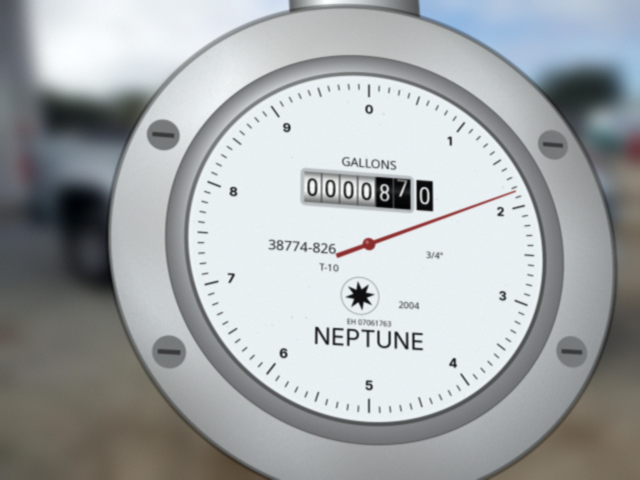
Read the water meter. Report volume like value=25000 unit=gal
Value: value=871.8 unit=gal
